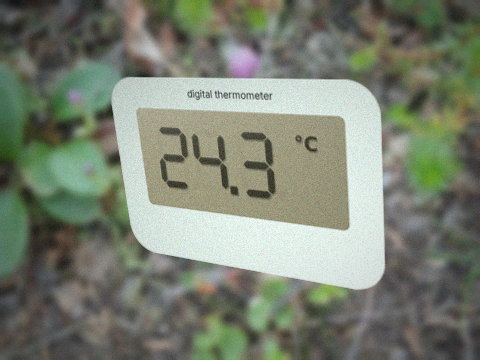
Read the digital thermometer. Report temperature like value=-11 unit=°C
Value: value=24.3 unit=°C
